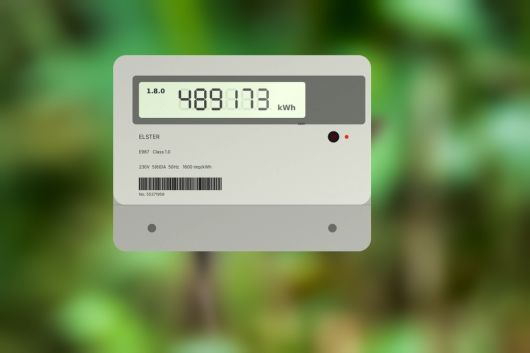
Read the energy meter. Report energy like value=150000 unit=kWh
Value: value=489173 unit=kWh
